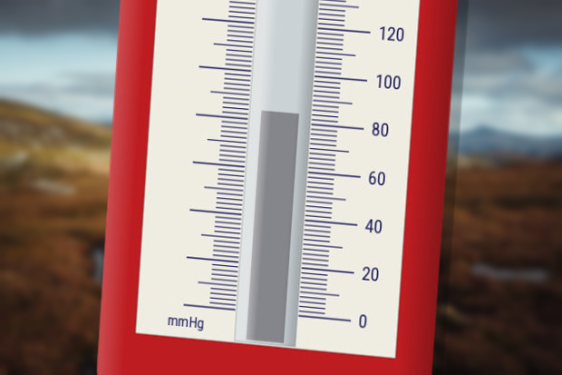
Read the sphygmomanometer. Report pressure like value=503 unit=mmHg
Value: value=84 unit=mmHg
